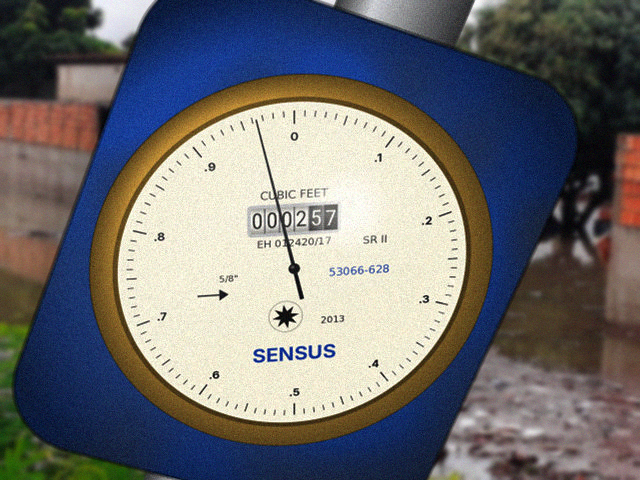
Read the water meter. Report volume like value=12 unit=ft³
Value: value=256.96 unit=ft³
